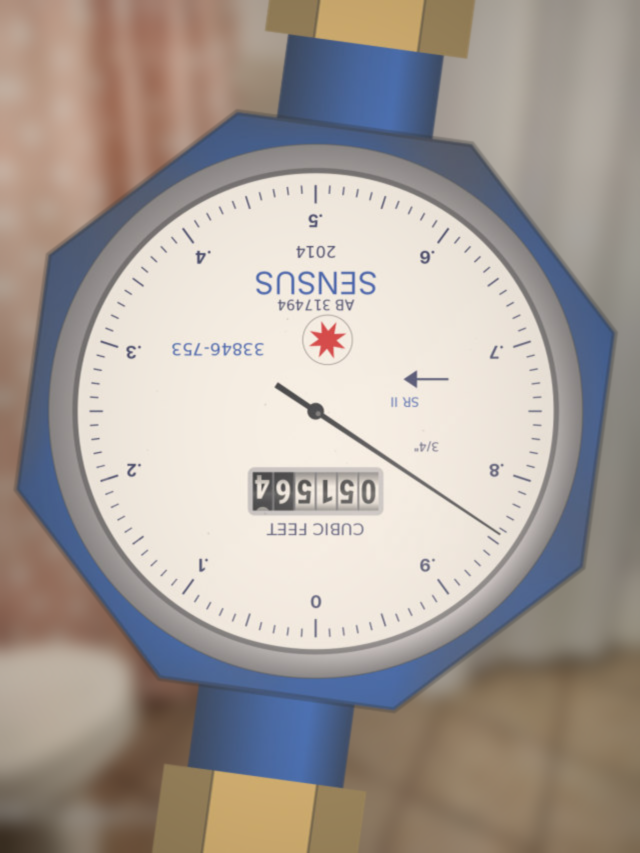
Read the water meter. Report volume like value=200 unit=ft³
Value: value=51563.84 unit=ft³
